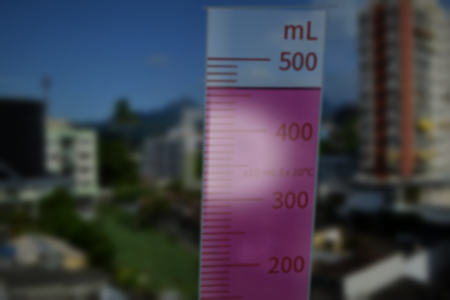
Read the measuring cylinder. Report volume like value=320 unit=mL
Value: value=460 unit=mL
